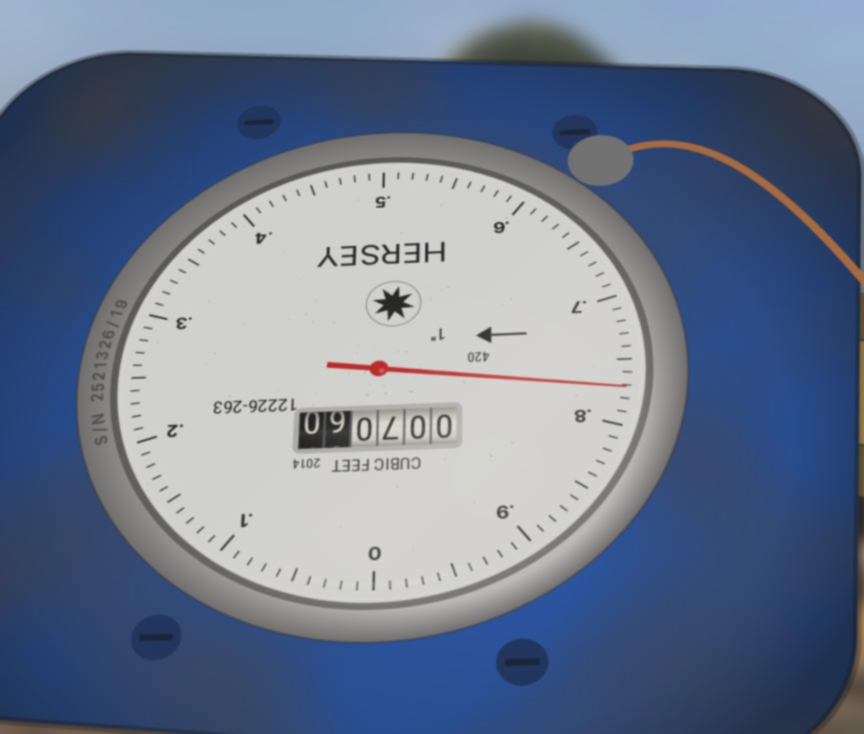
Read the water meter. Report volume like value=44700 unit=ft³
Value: value=7059.77 unit=ft³
